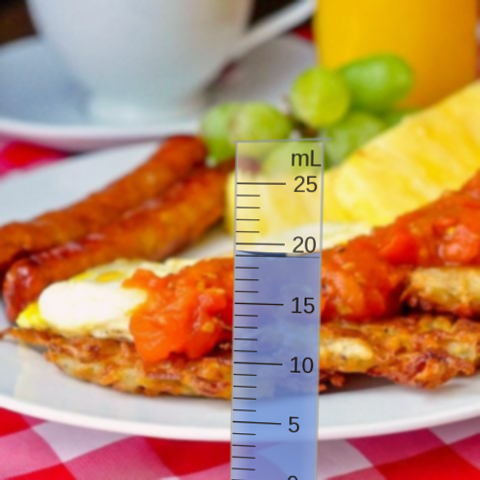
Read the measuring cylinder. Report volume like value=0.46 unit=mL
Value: value=19 unit=mL
